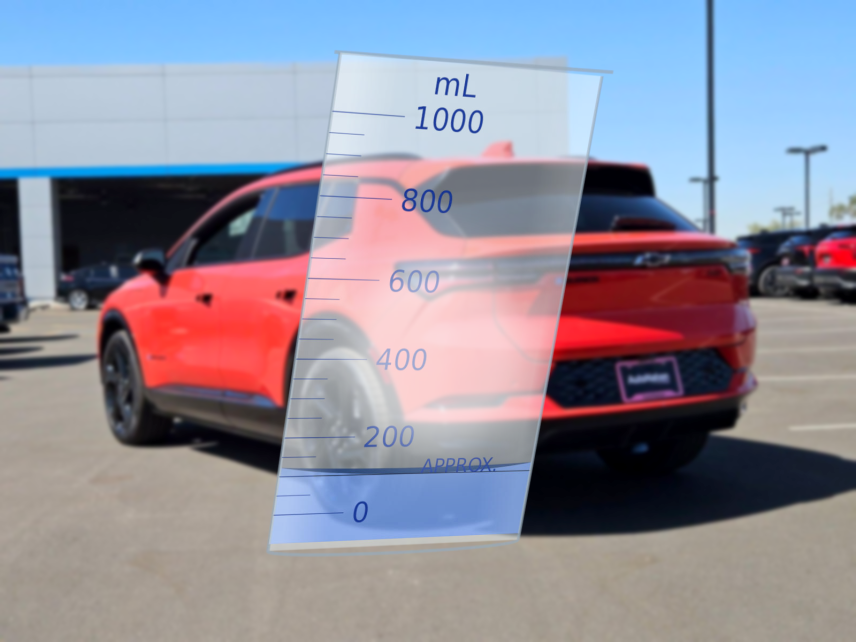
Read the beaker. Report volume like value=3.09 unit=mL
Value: value=100 unit=mL
